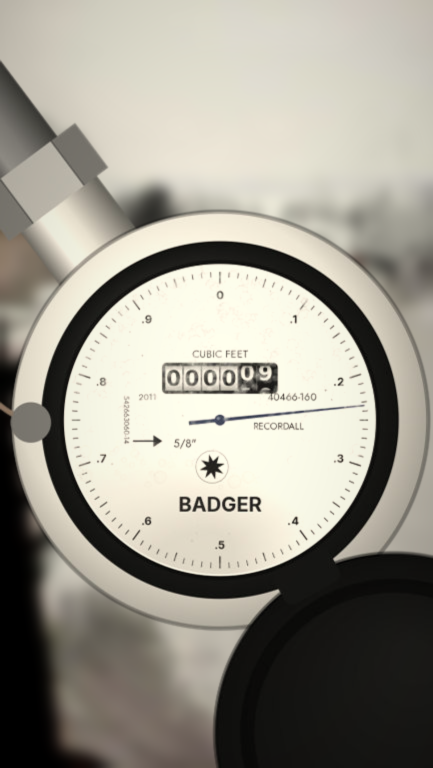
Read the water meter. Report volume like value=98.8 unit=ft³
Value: value=9.23 unit=ft³
